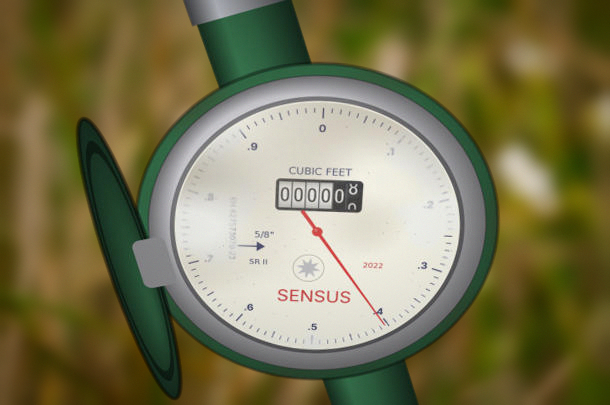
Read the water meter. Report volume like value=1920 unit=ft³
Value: value=8.40 unit=ft³
